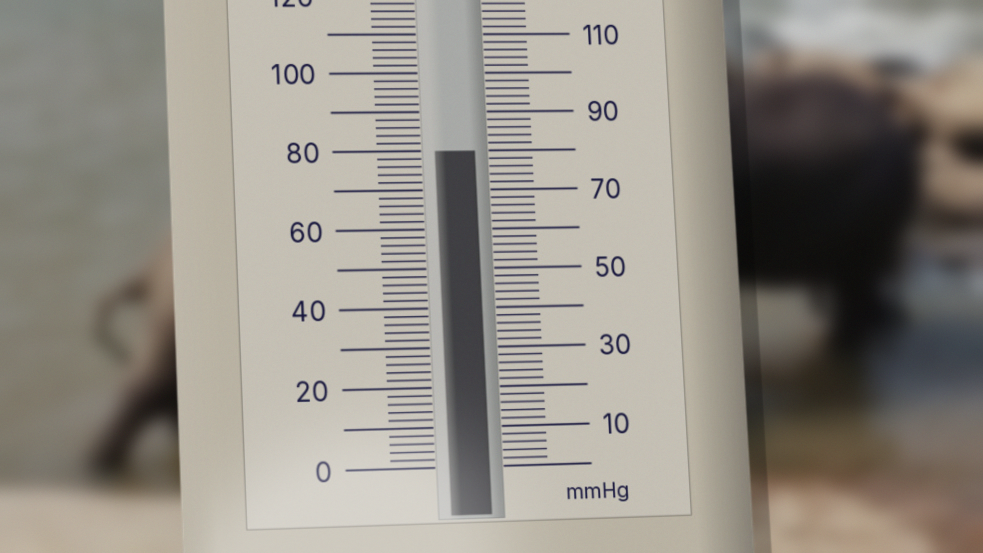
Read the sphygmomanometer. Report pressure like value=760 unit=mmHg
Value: value=80 unit=mmHg
